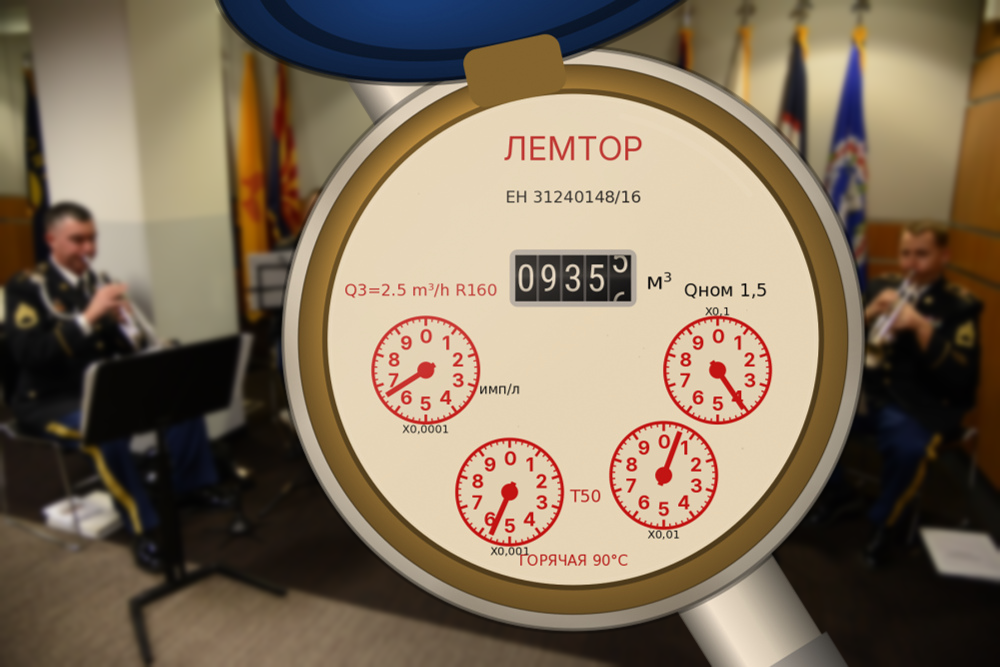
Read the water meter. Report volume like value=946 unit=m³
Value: value=9355.4056 unit=m³
